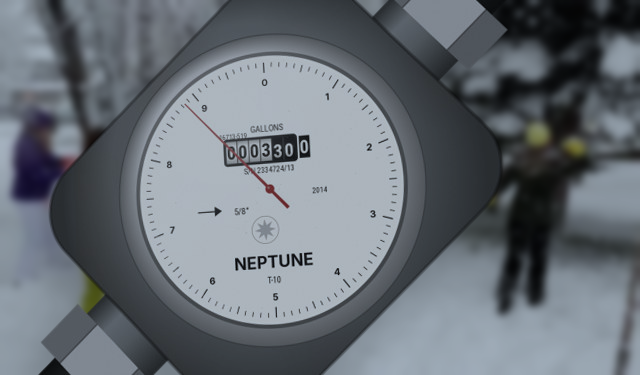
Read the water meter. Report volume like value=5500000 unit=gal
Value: value=3298.8 unit=gal
